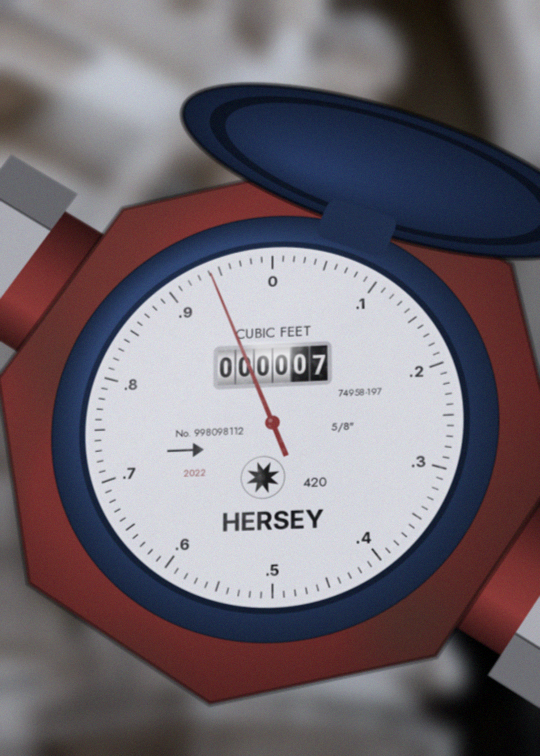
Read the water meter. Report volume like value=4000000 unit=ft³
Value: value=6.94 unit=ft³
